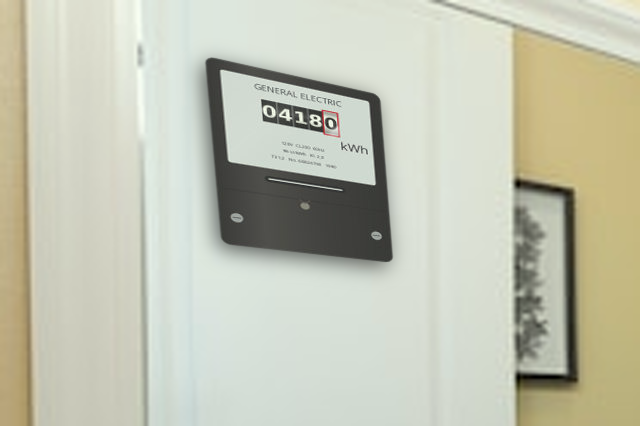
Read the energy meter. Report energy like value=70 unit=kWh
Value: value=418.0 unit=kWh
